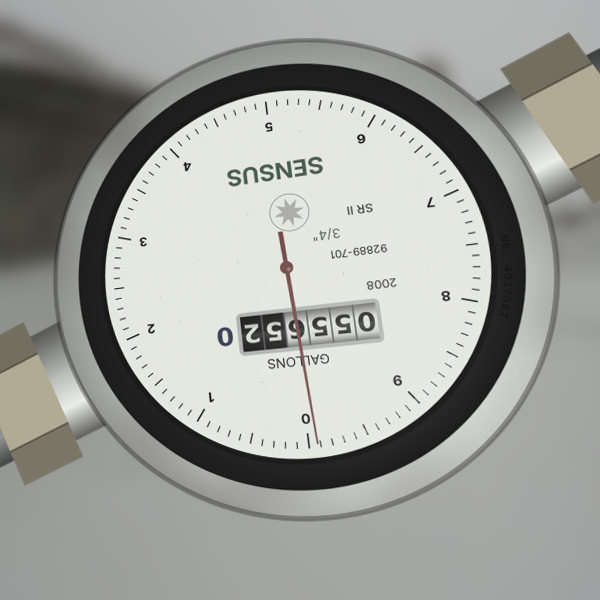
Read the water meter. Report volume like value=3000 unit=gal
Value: value=556519.9 unit=gal
